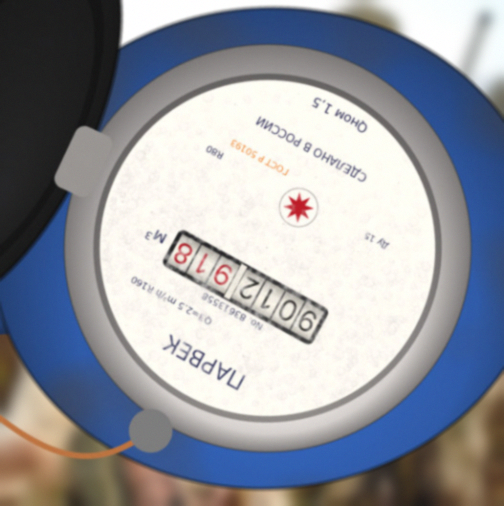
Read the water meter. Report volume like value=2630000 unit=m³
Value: value=9012.918 unit=m³
